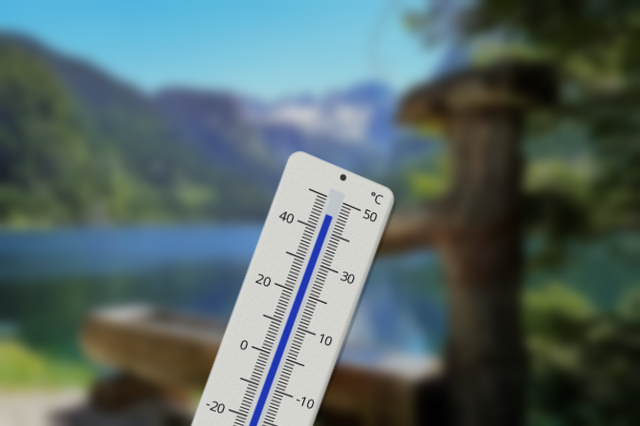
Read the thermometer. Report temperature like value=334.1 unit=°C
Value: value=45 unit=°C
